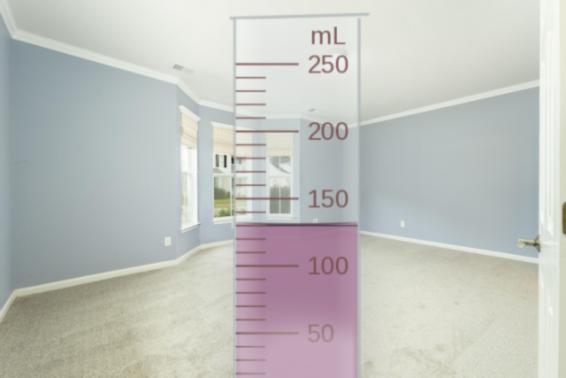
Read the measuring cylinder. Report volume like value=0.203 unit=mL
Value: value=130 unit=mL
